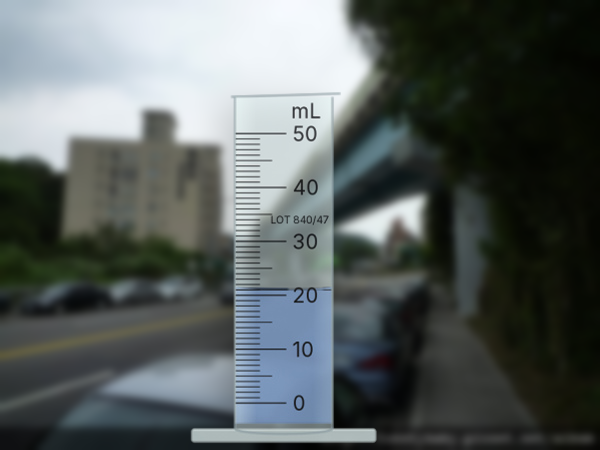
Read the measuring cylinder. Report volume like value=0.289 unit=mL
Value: value=21 unit=mL
